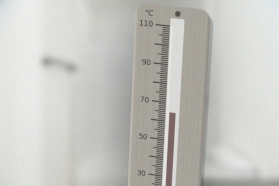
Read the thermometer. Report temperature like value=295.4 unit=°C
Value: value=65 unit=°C
